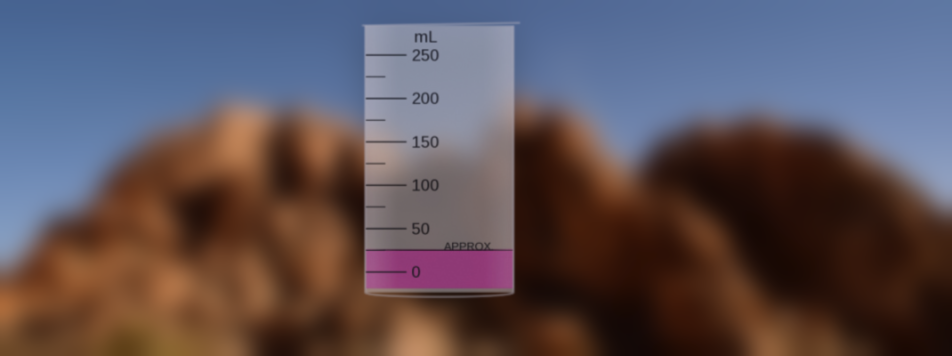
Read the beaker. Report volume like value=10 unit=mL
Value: value=25 unit=mL
